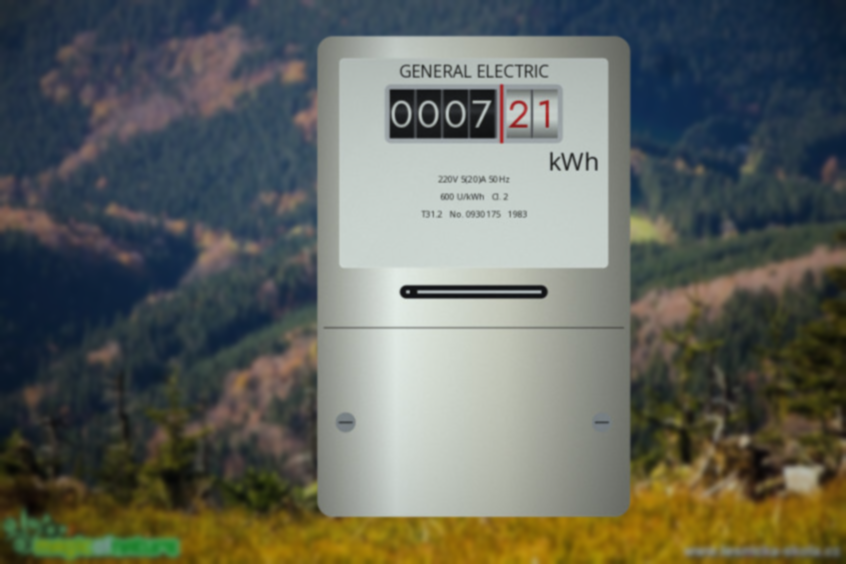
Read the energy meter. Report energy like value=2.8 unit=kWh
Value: value=7.21 unit=kWh
